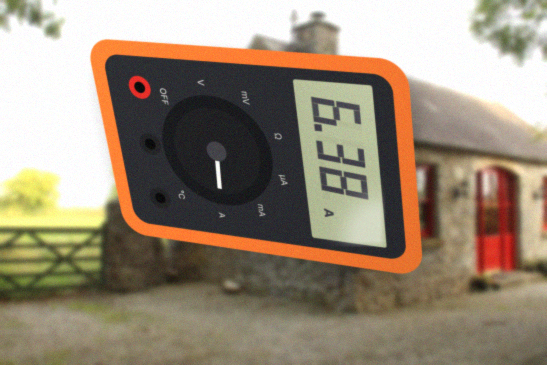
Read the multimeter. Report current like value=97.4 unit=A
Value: value=6.38 unit=A
